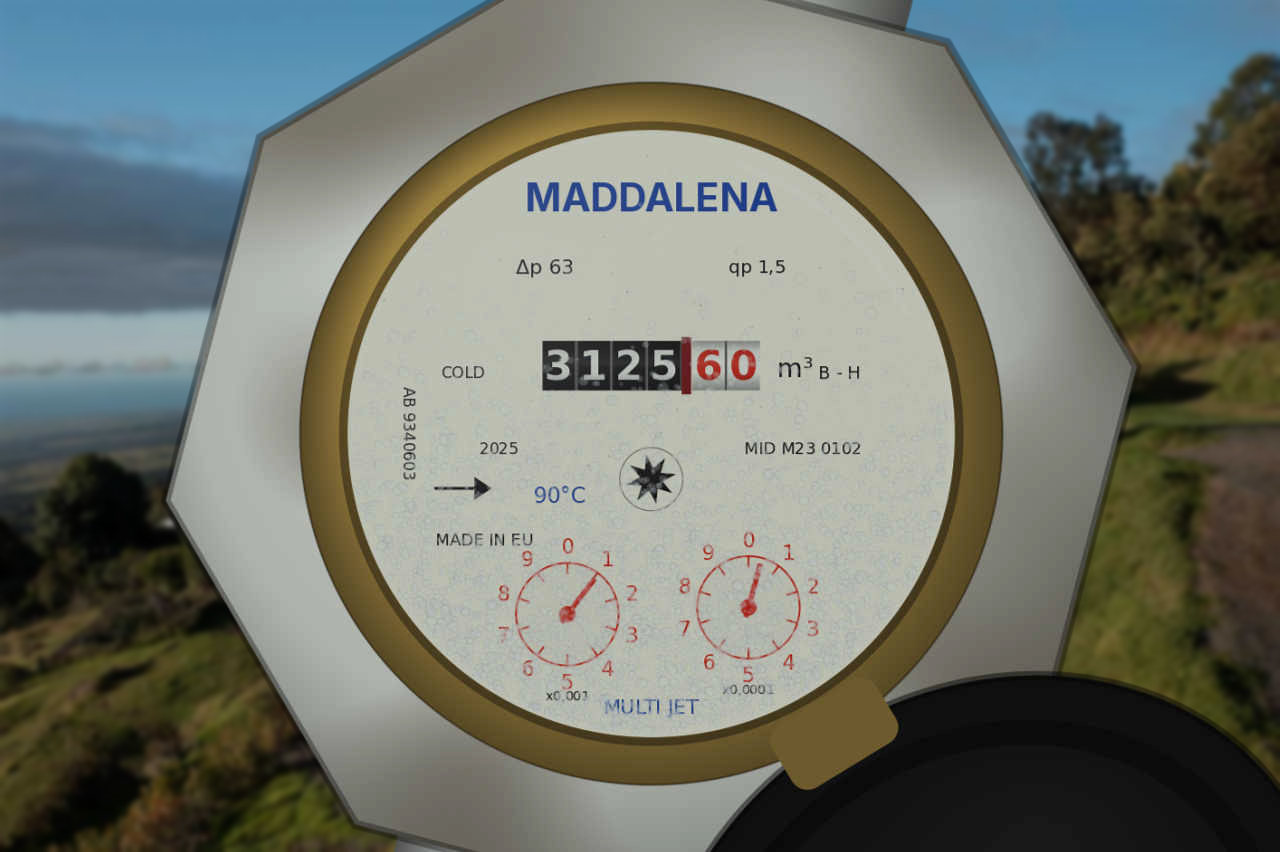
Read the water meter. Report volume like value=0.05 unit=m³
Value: value=3125.6010 unit=m³
